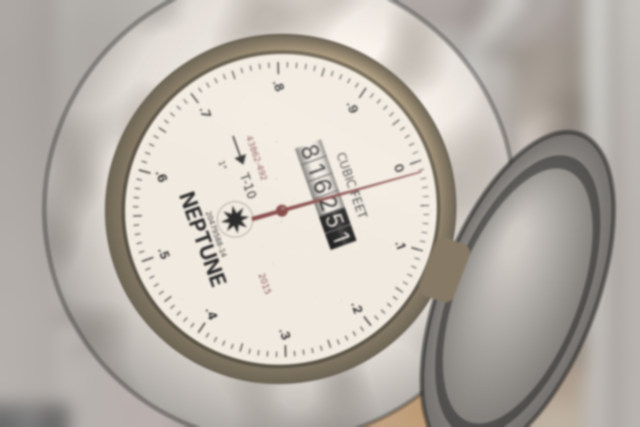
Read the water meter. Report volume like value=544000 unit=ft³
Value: value=816251.01 unit=ft³
